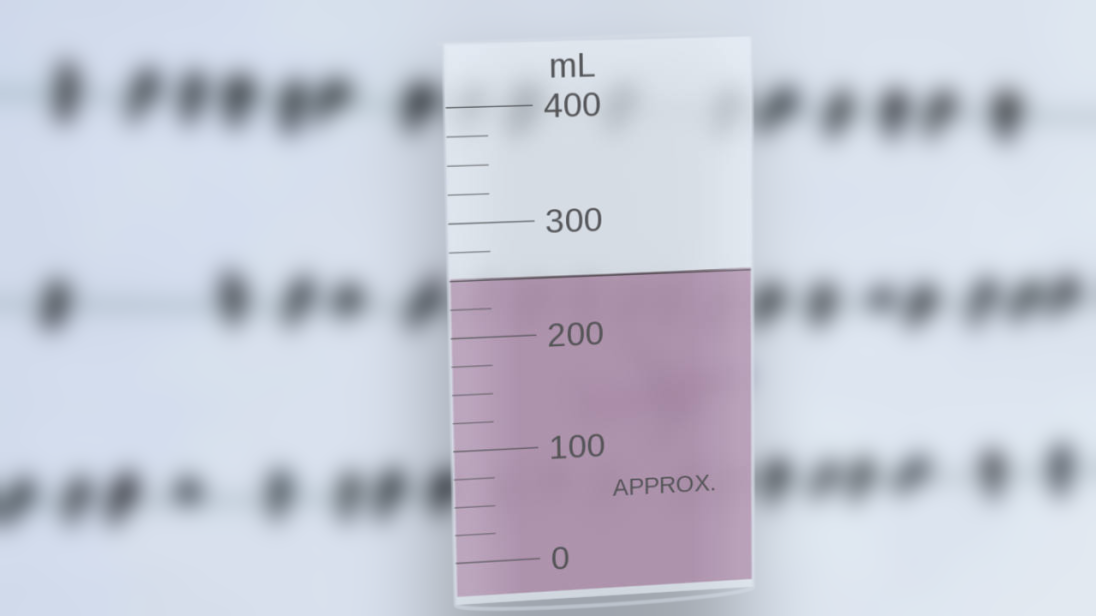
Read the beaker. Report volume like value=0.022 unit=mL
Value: value=250 unit=mL
